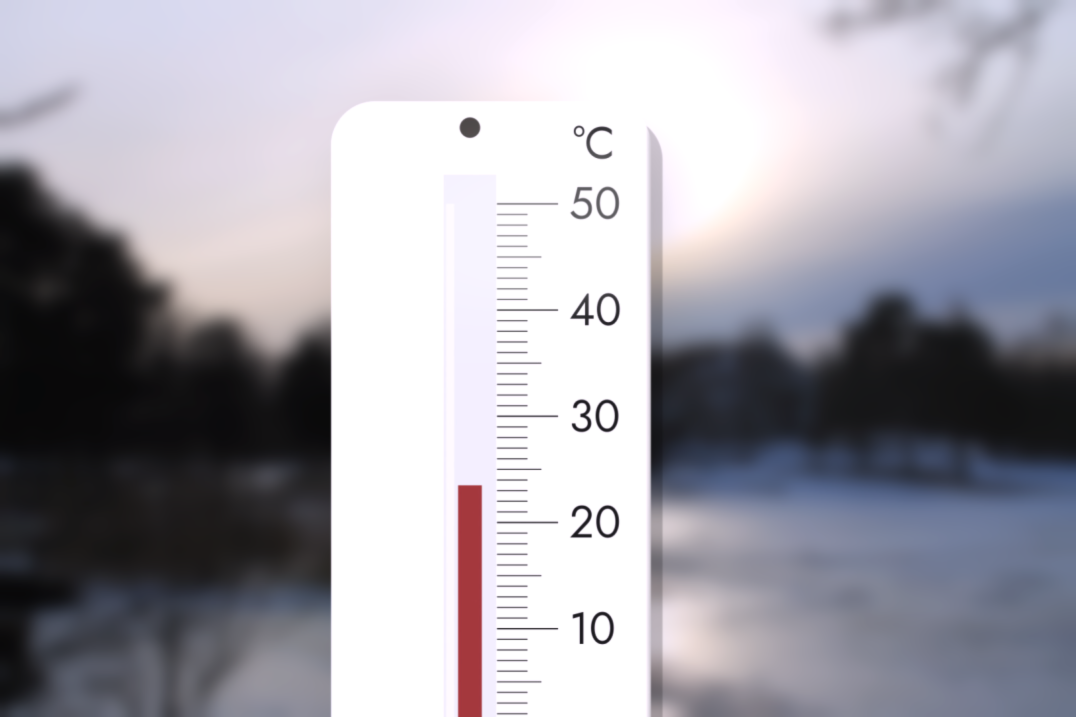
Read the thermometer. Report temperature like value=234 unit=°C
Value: value=23.5 unit=°C
